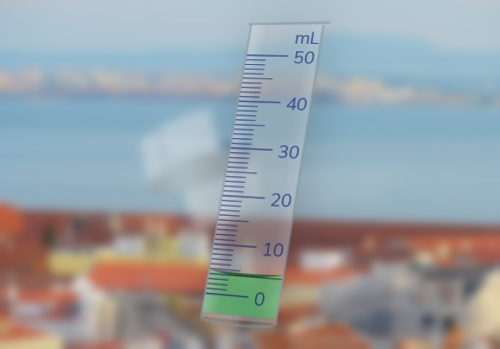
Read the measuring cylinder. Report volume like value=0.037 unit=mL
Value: value=4 unit=mL
